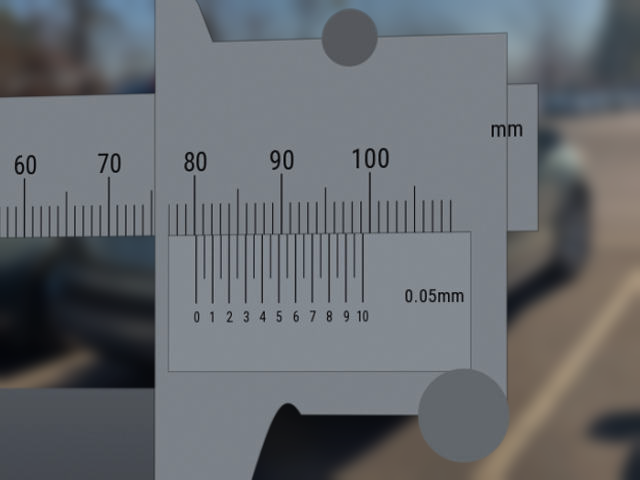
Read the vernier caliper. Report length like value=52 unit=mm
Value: value=80.2 unit=mm
